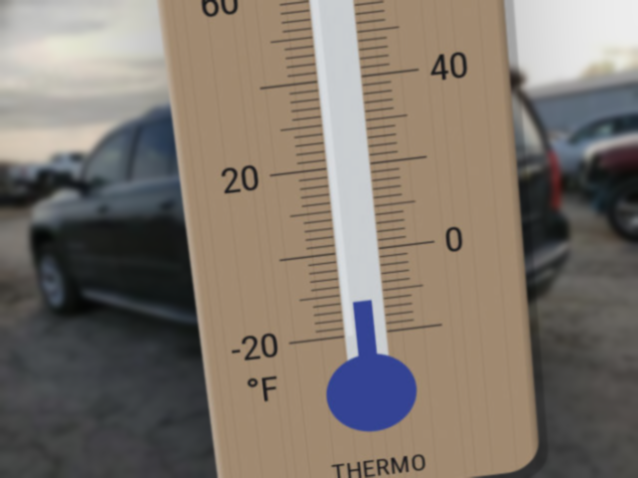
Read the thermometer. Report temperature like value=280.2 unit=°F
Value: value=-12 unit=°F
